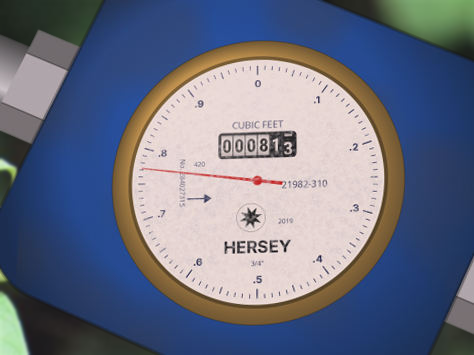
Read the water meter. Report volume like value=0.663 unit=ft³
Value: value=812.77 unit=ft³
